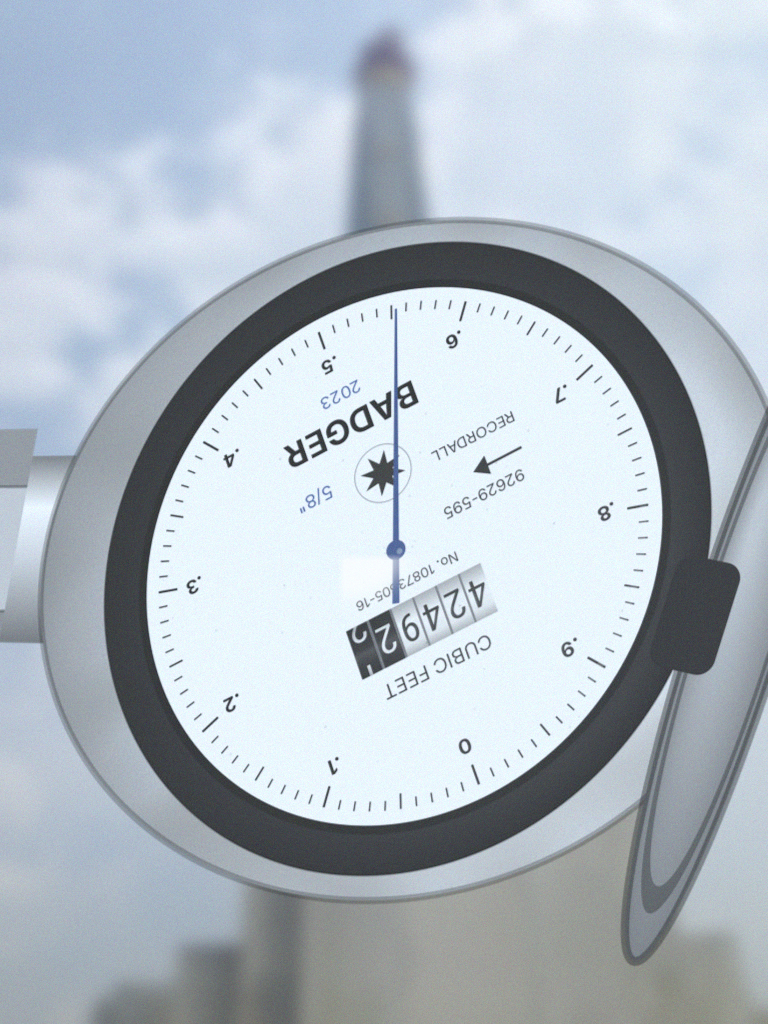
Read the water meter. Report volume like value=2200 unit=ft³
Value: value=424921.55 unit=ft³
